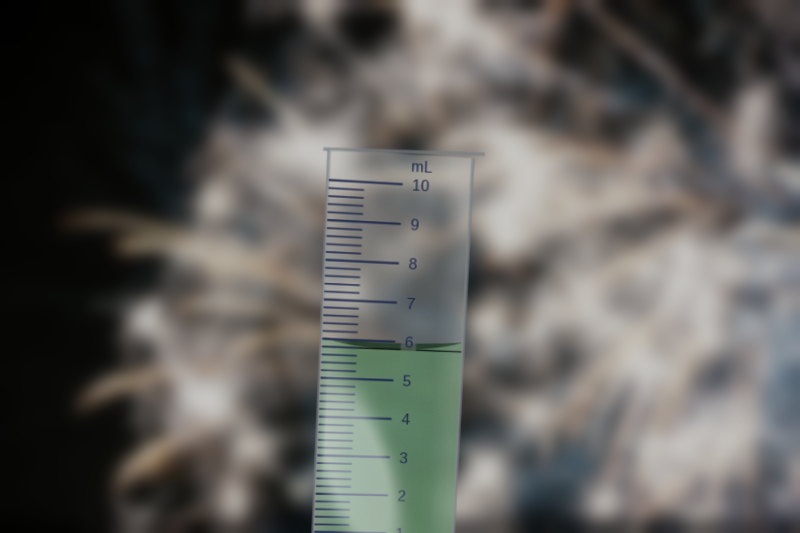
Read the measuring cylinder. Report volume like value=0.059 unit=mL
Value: value=5.8 unit=mL
